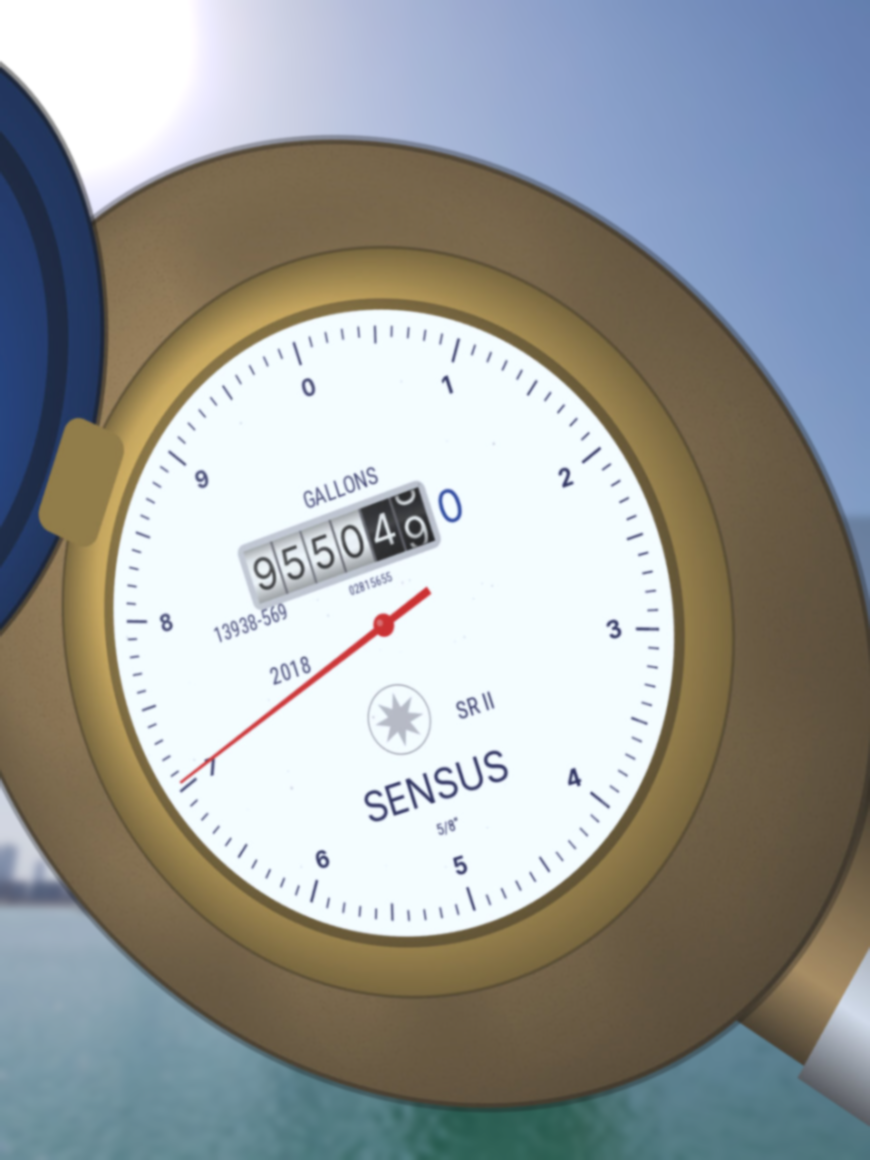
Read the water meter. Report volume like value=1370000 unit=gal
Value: value=9550487.0 unit=gal
